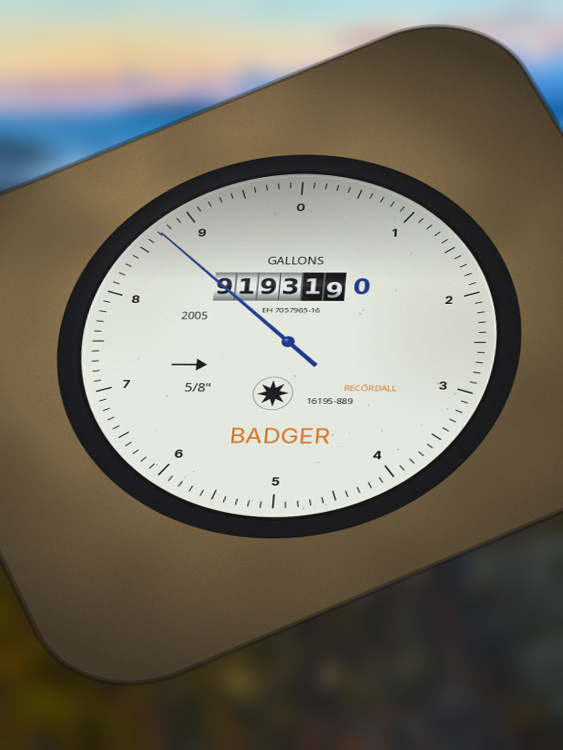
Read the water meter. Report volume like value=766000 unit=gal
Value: value=9193188.7 unit=gal
